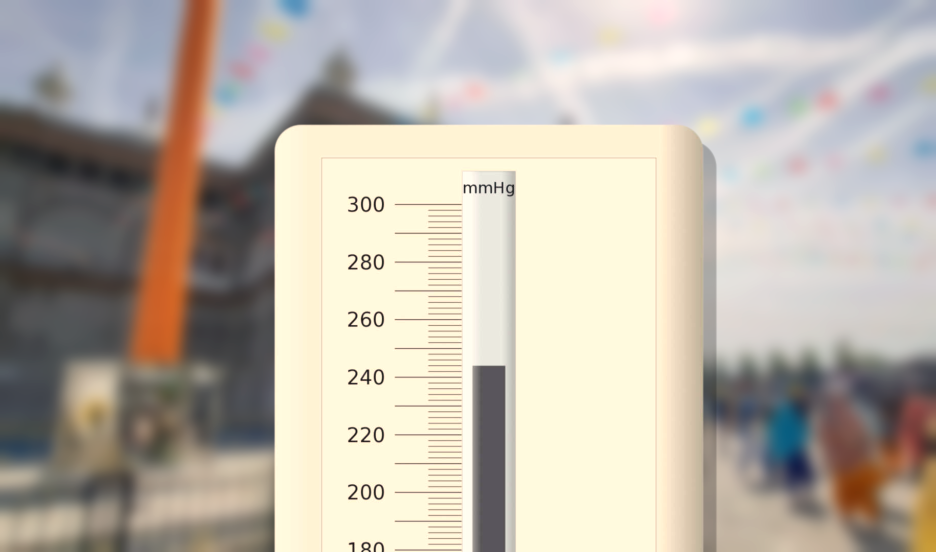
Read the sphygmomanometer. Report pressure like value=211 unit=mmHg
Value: value=244 unit=mmHg
